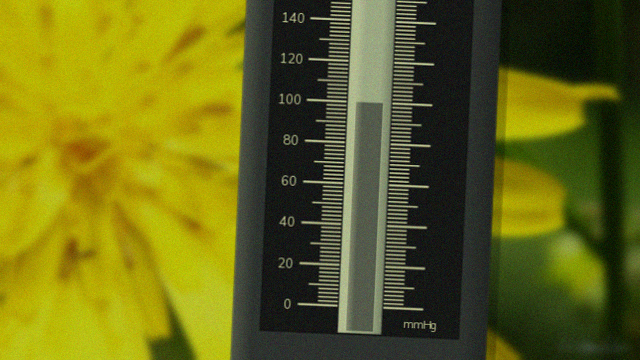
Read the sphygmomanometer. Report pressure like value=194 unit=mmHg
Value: value=100 unit=mmHg
